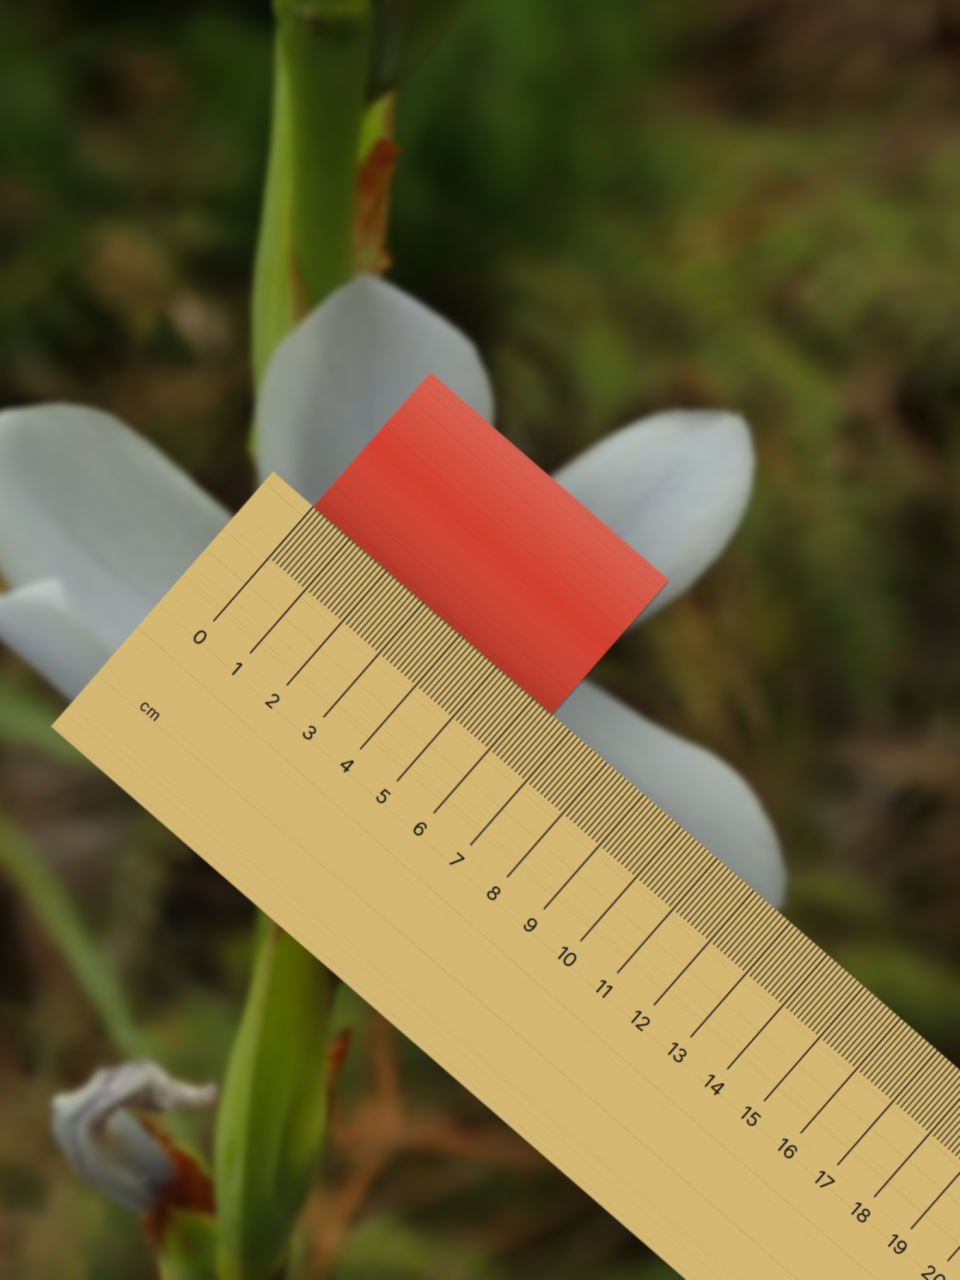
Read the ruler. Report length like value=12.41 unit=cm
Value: value=6.5 unit=cm
